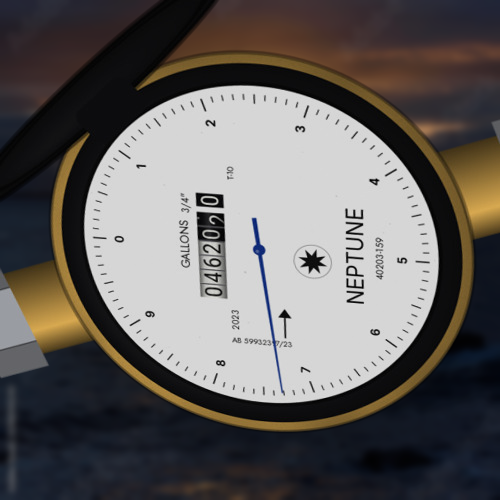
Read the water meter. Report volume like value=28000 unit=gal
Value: value=462017.3 unit=gal
